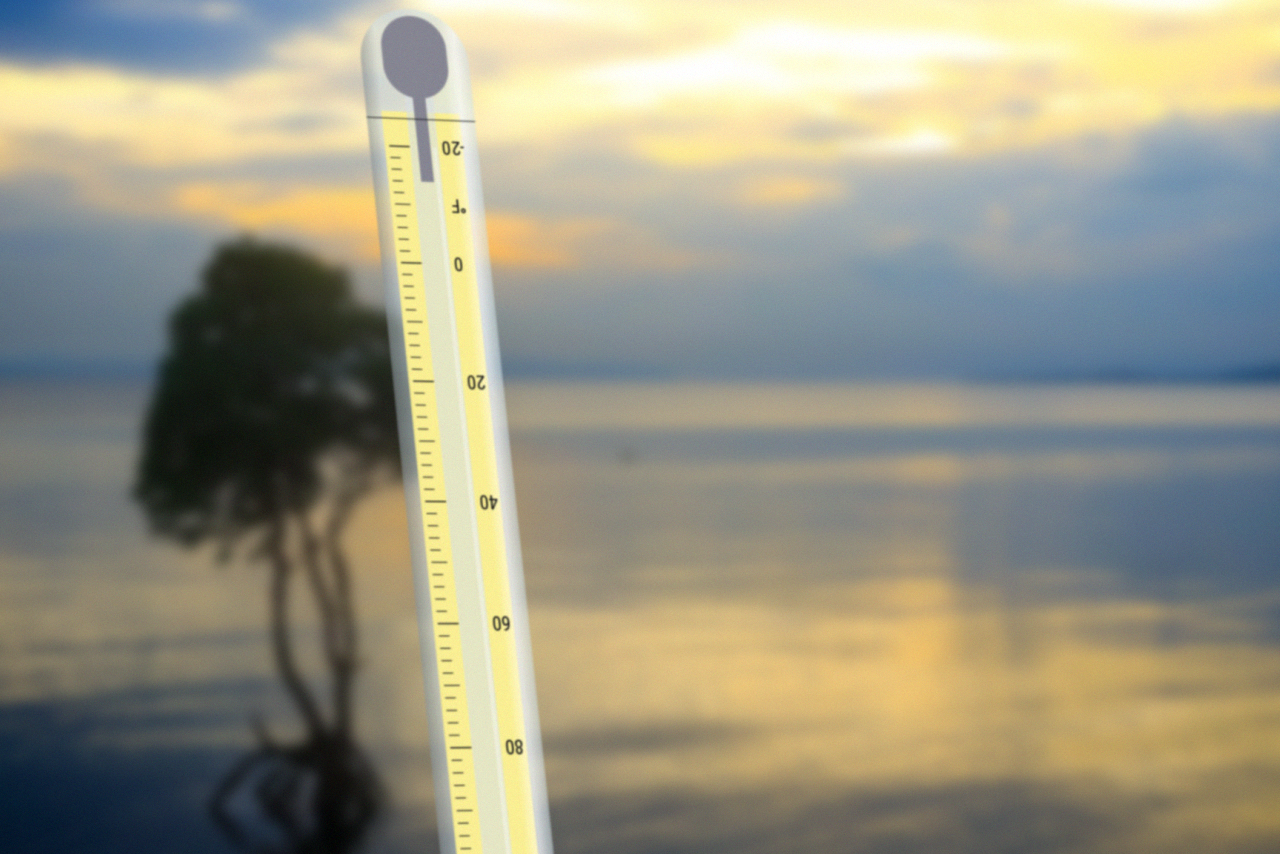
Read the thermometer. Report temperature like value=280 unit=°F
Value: value=-14 unit=°F
